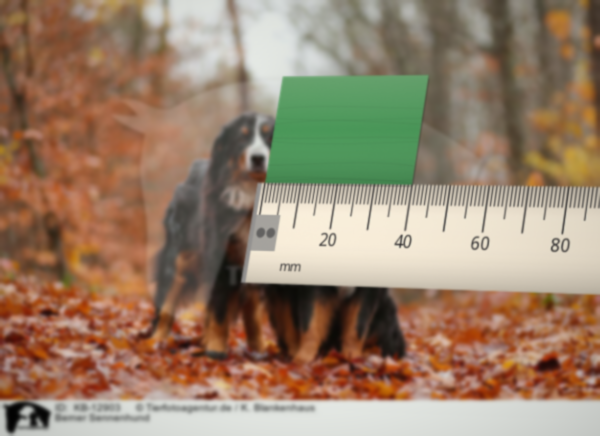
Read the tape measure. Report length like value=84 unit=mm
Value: value=40 unit=mm
